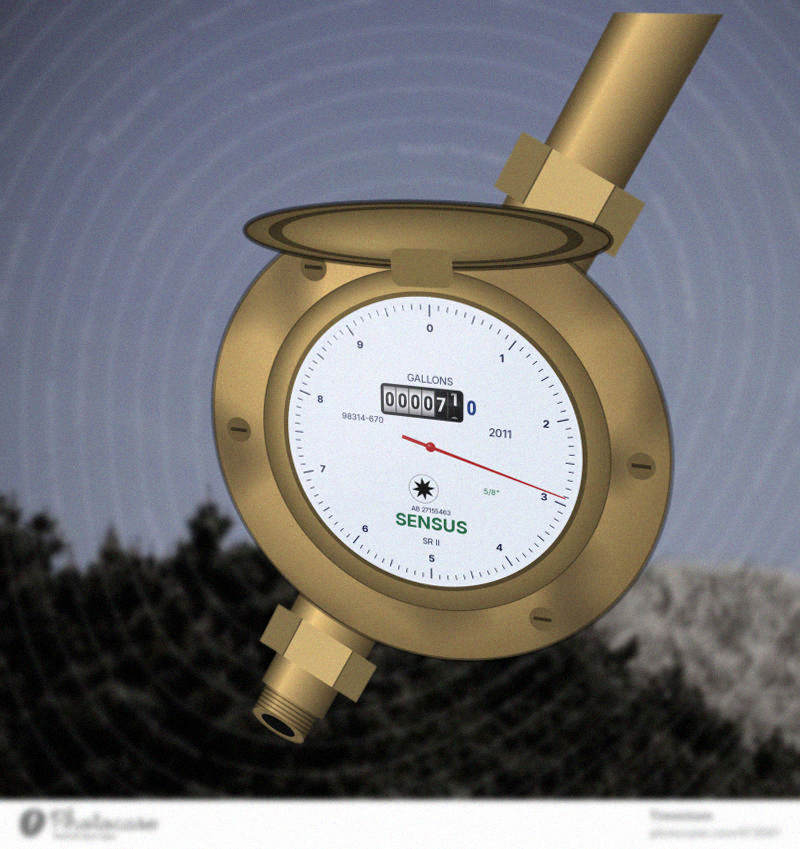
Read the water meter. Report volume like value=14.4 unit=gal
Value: value=712.9 unit=gal
